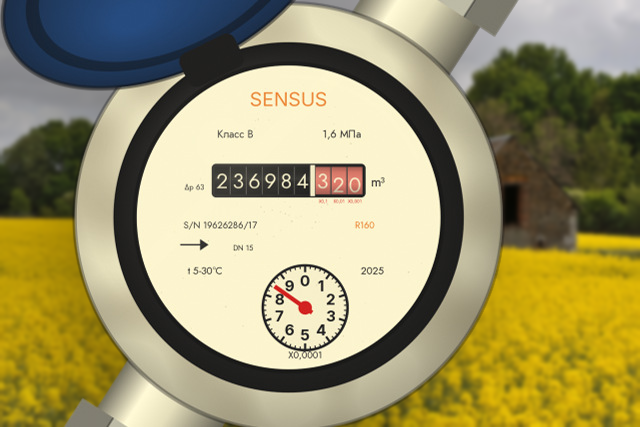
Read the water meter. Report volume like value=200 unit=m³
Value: value=236984.3198 unit=m³
